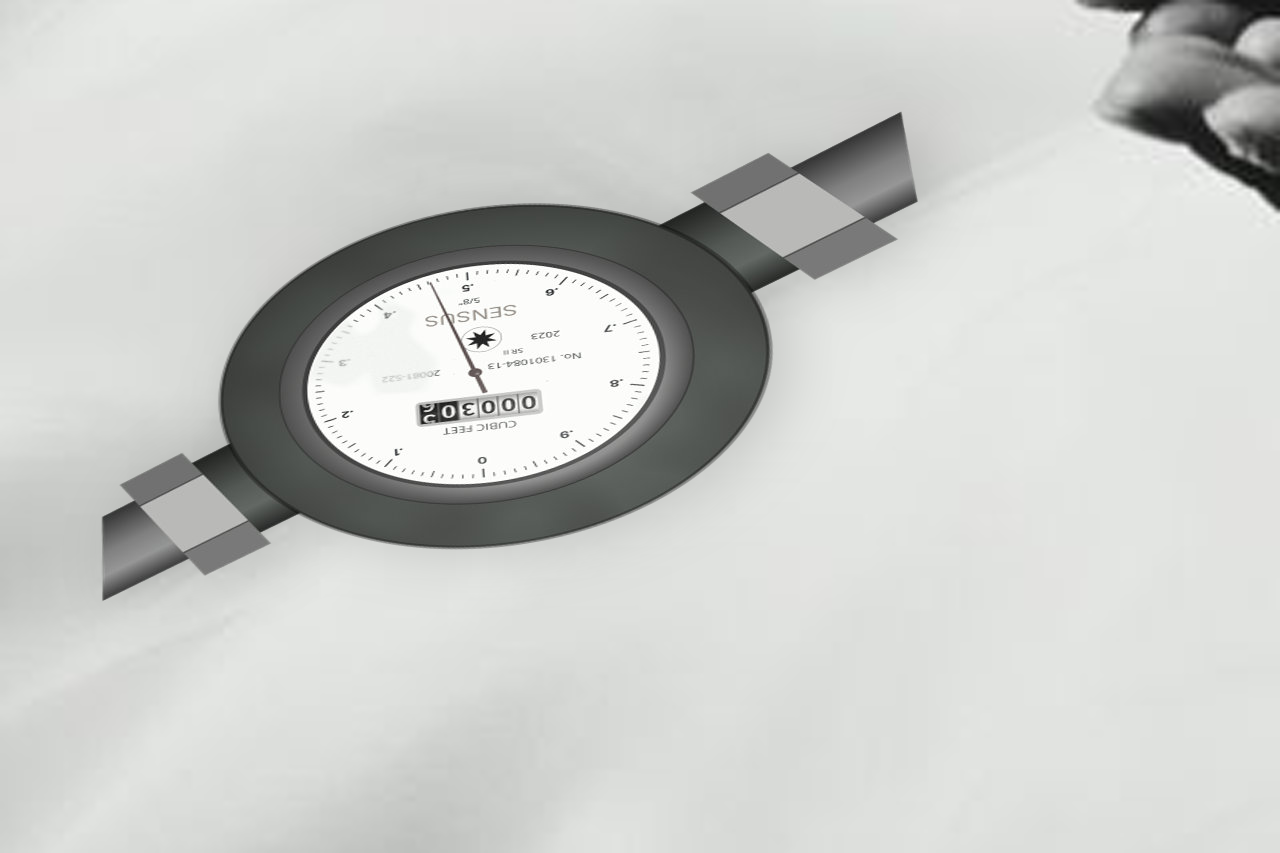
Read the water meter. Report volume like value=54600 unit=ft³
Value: value=305.46 unit=ft³
